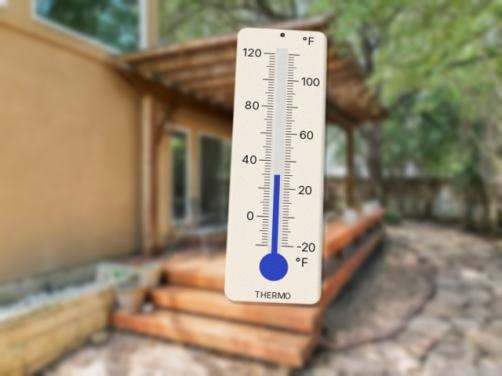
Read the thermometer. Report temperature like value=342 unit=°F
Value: value=30 unit=°F
